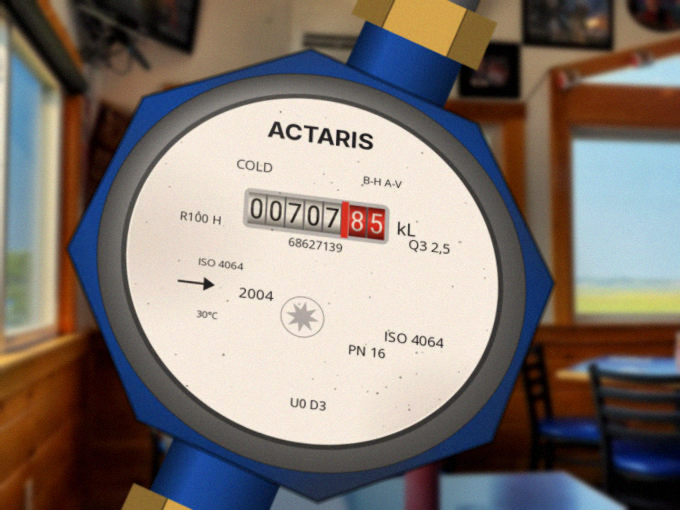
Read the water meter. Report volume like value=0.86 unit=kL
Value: value=707.85 unit=kL
